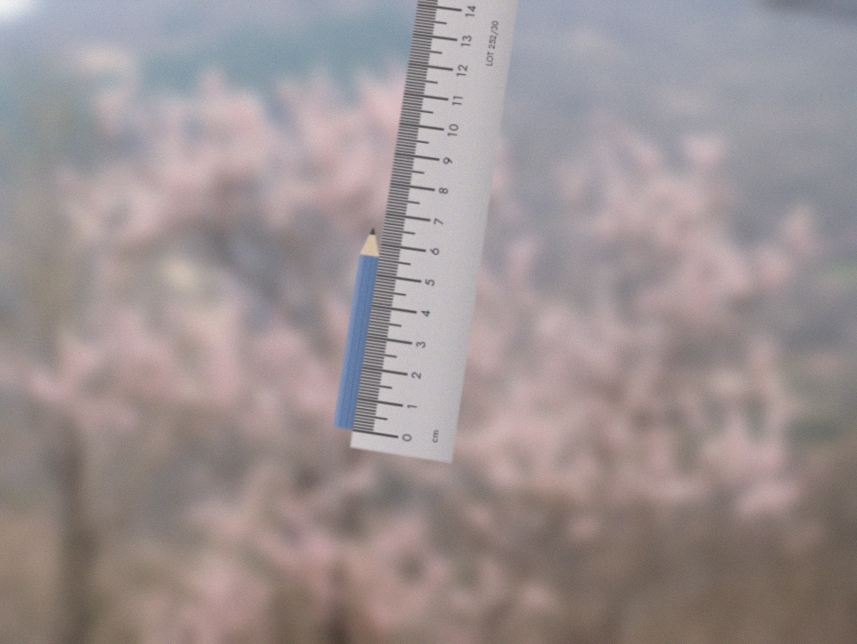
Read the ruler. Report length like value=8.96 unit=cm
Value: value=6.5 unit=cm
